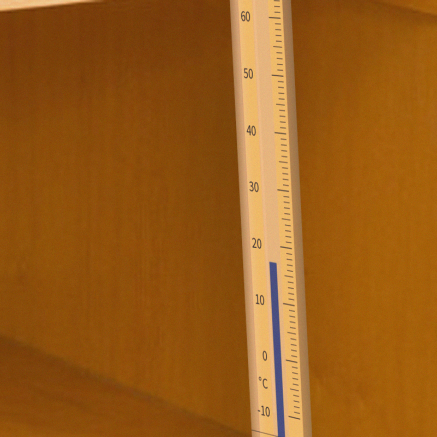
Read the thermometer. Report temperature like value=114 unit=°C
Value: value=17 unit=°C
